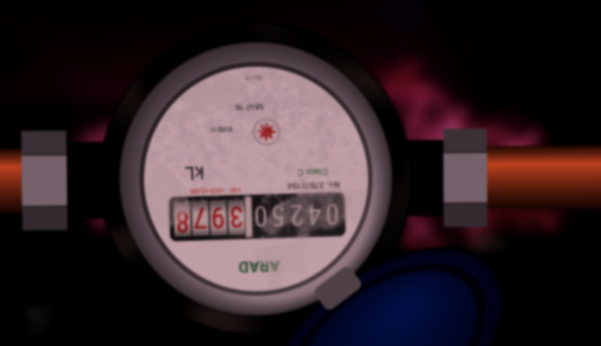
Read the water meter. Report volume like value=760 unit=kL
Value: value=4250.3978 unit=kL
